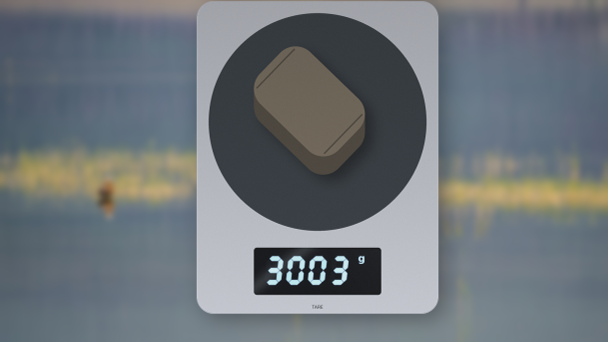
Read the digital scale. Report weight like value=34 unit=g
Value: value=3003 unit=g
